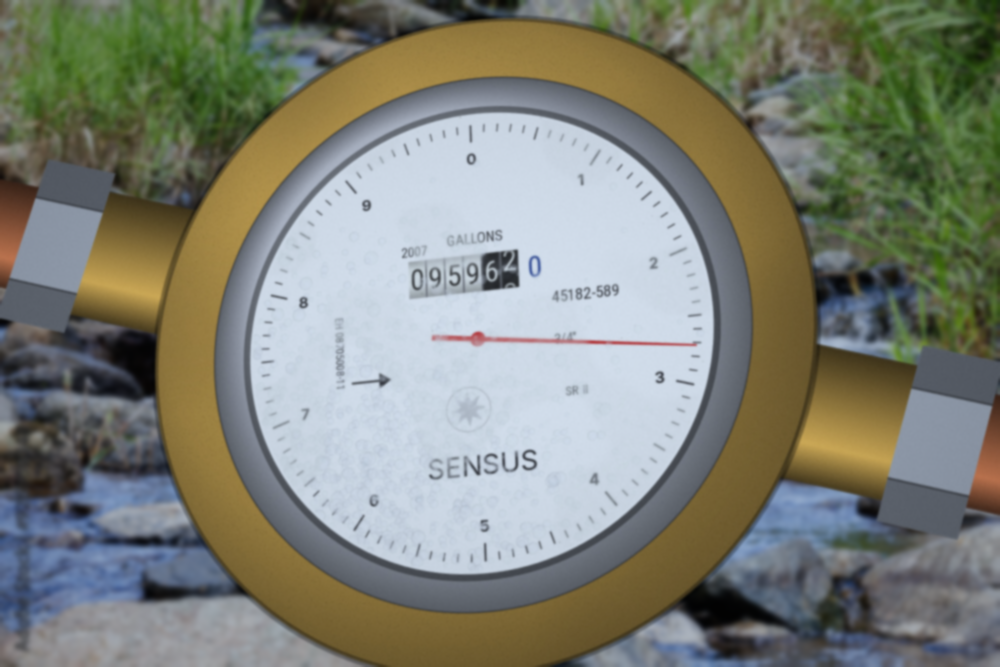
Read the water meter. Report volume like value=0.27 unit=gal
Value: value=959622.7 unit=gal
